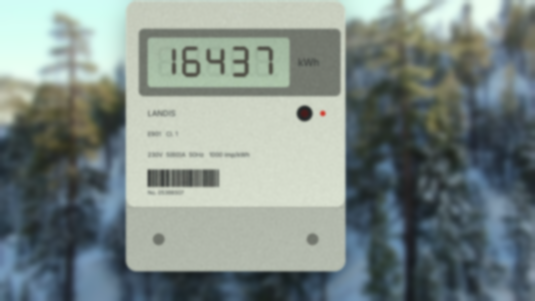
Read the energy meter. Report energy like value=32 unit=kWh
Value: value=16437 unit=kWh
